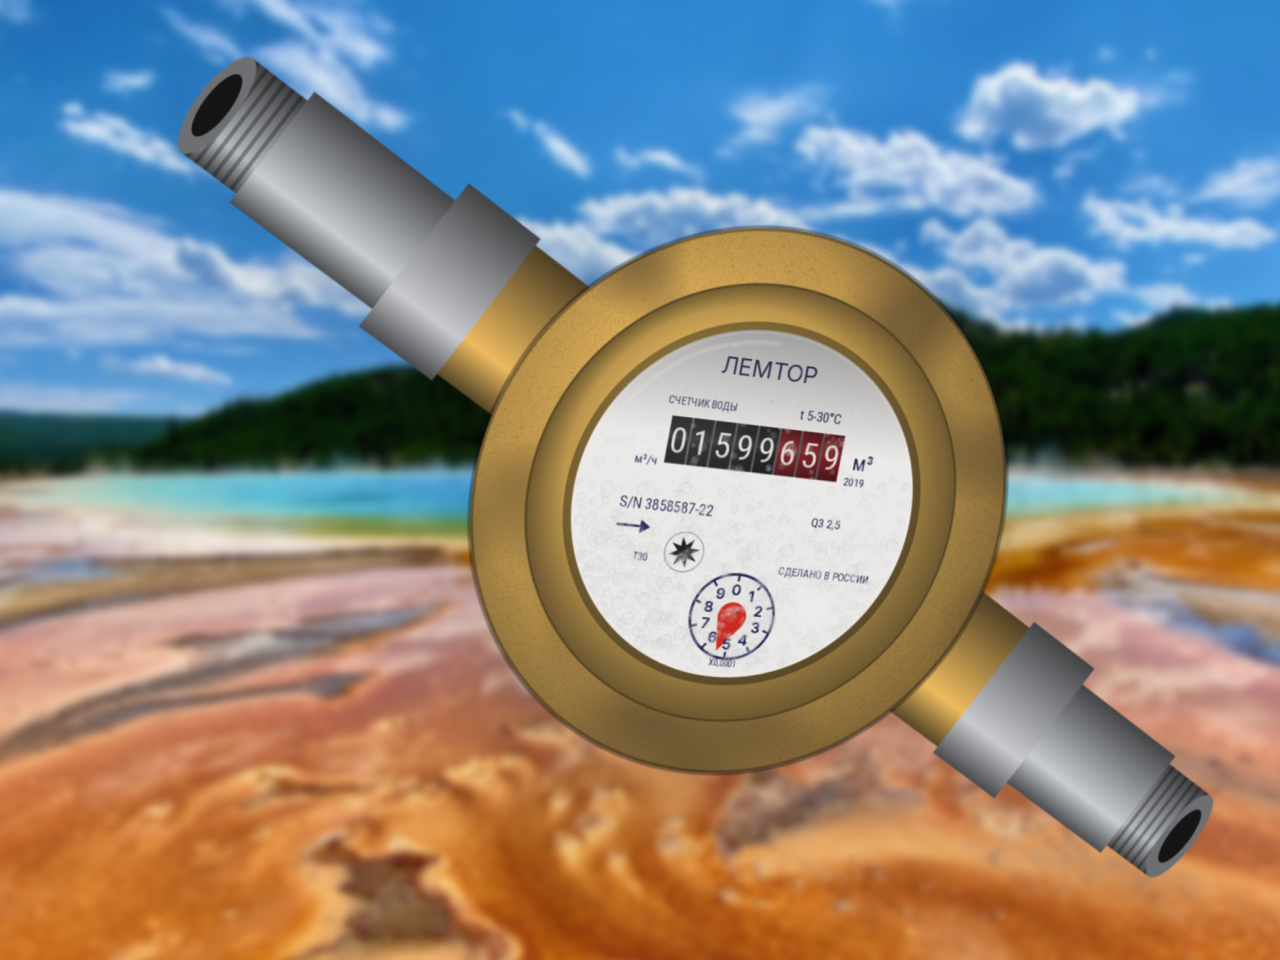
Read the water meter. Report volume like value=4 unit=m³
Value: value=1599.6595 unit=m³
